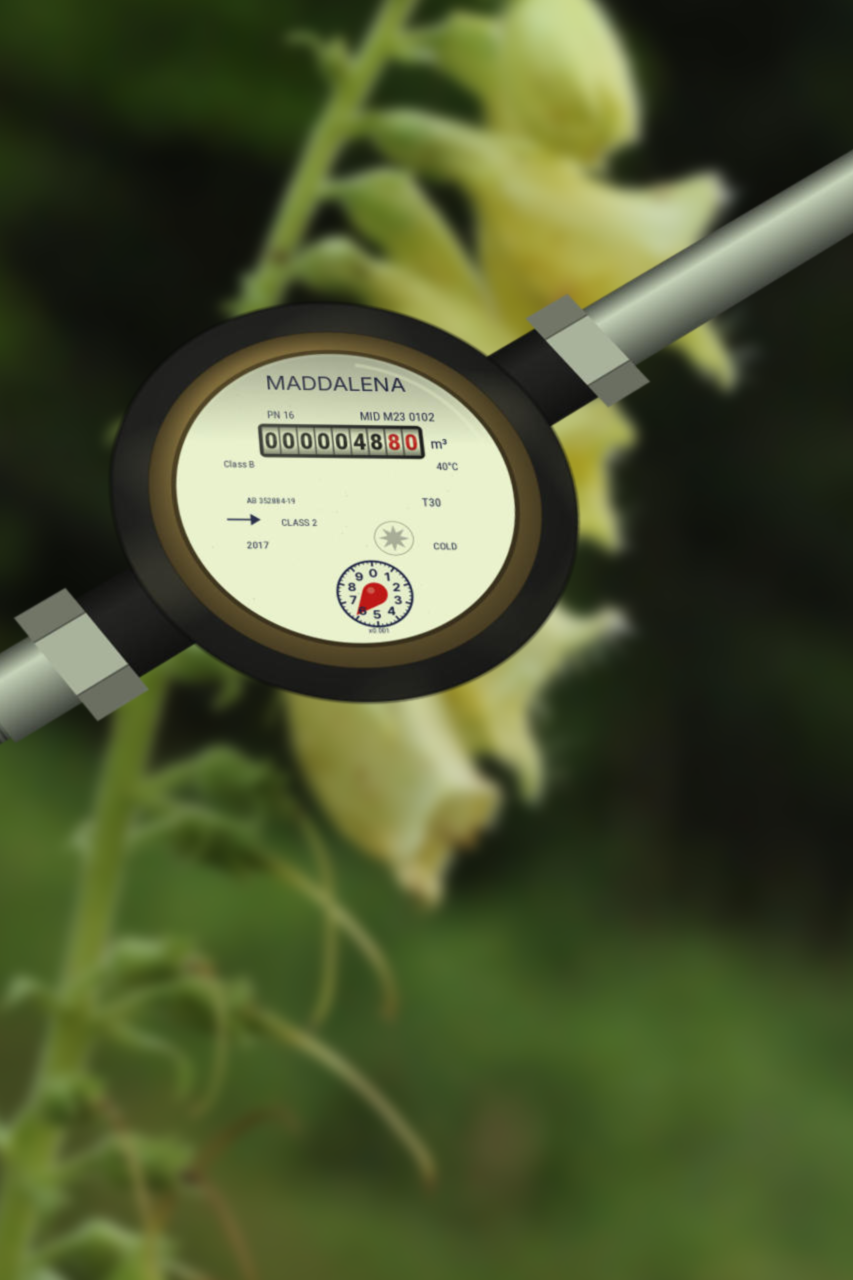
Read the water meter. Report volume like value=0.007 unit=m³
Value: value=48.806 unit=m³
